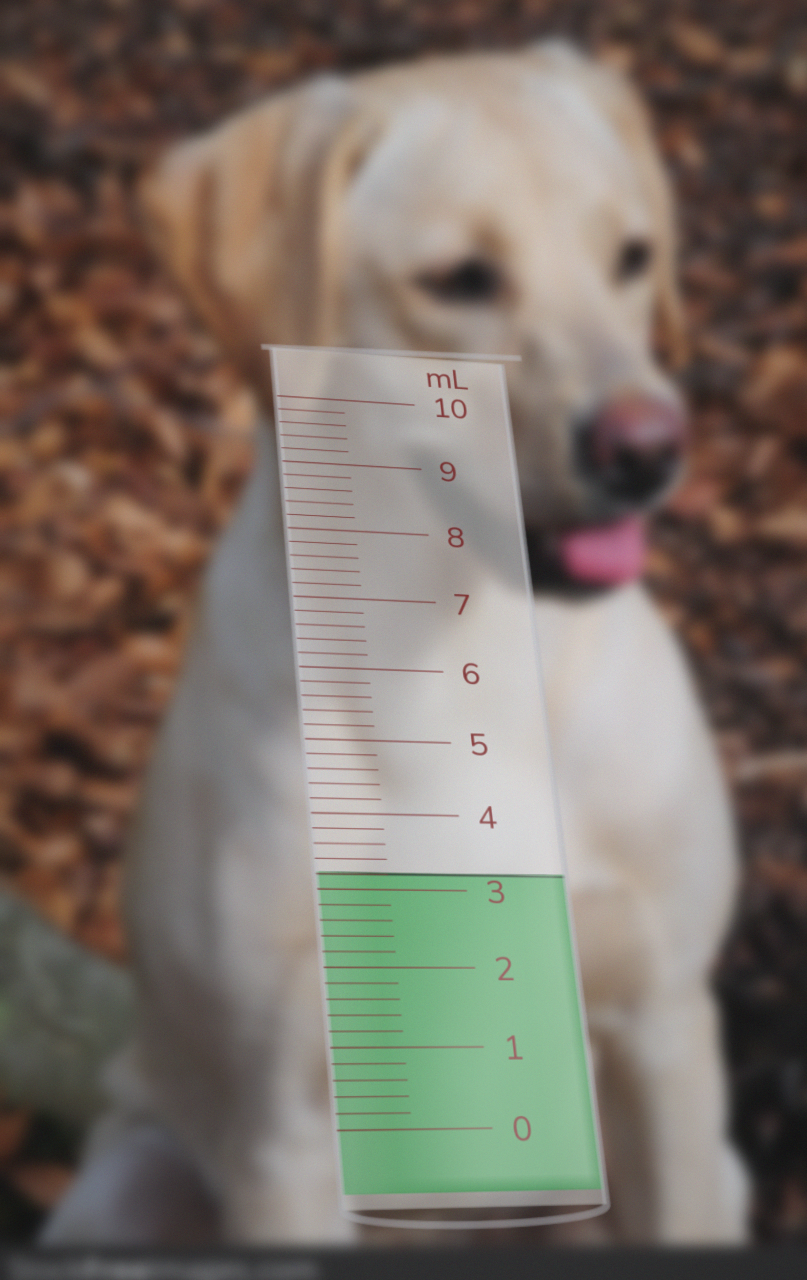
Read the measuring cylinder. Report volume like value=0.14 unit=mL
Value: value=3.2 unit=mL
